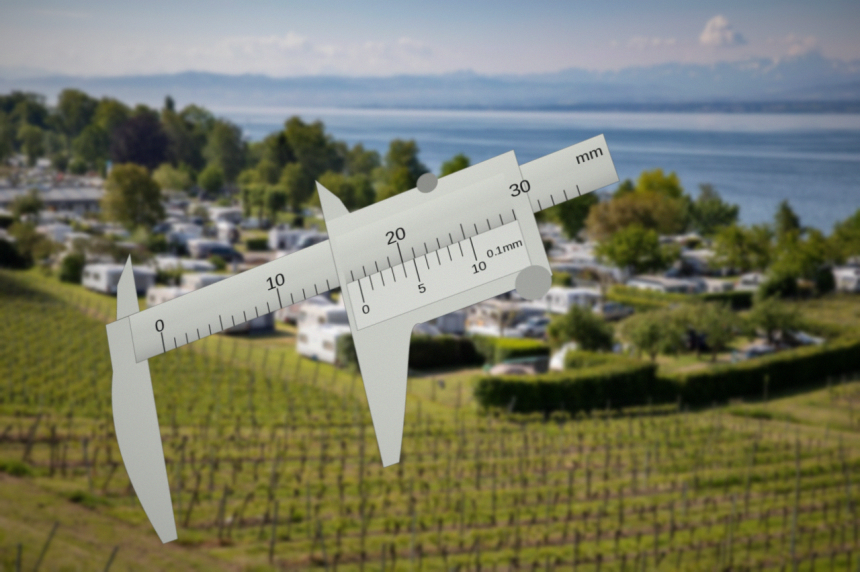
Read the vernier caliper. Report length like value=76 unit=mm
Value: value=16.4 unit=mm
